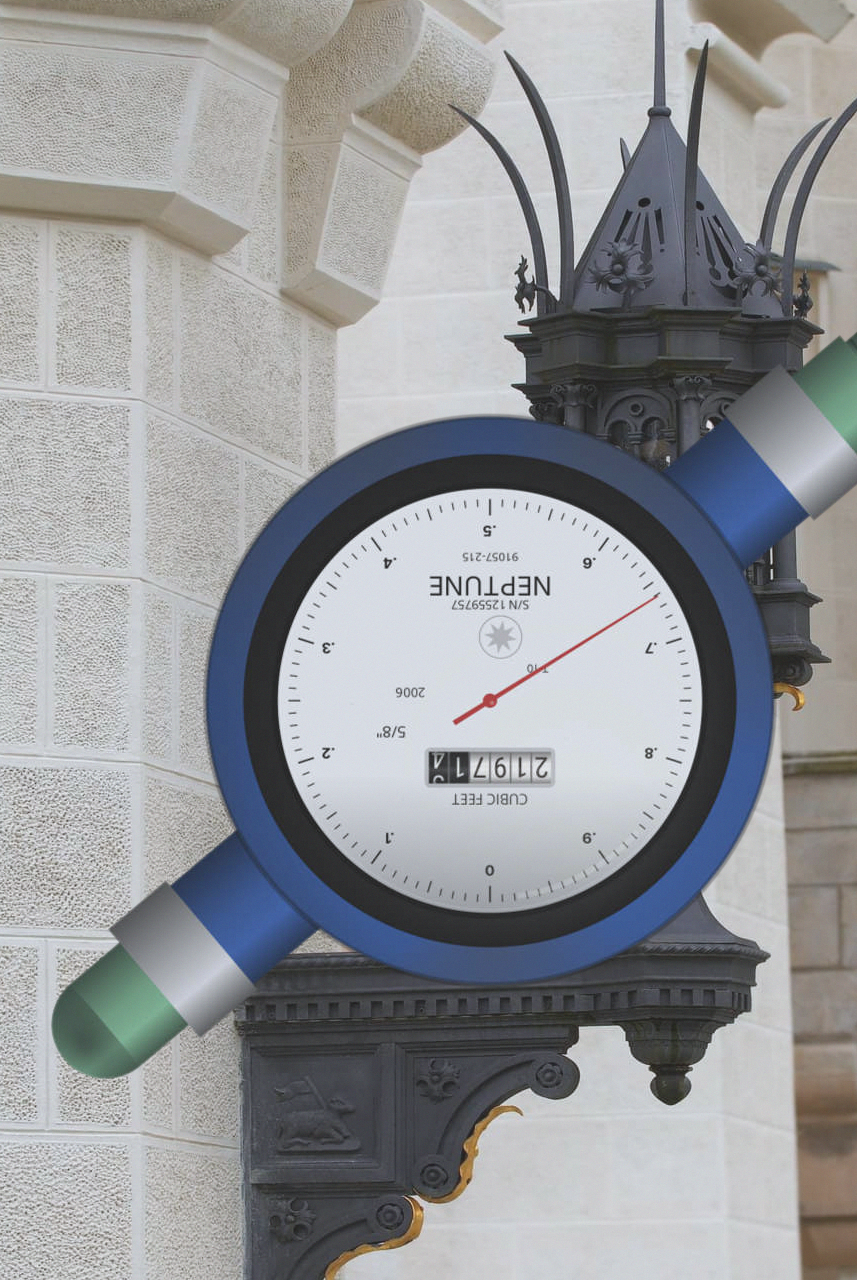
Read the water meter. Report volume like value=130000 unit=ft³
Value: value=219713.66 unit=ft³
